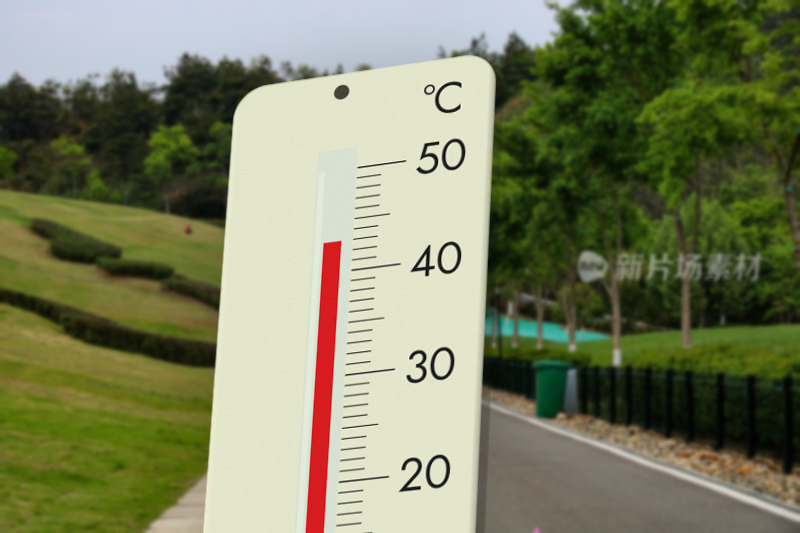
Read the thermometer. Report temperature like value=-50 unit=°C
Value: value=43 unit=°C
